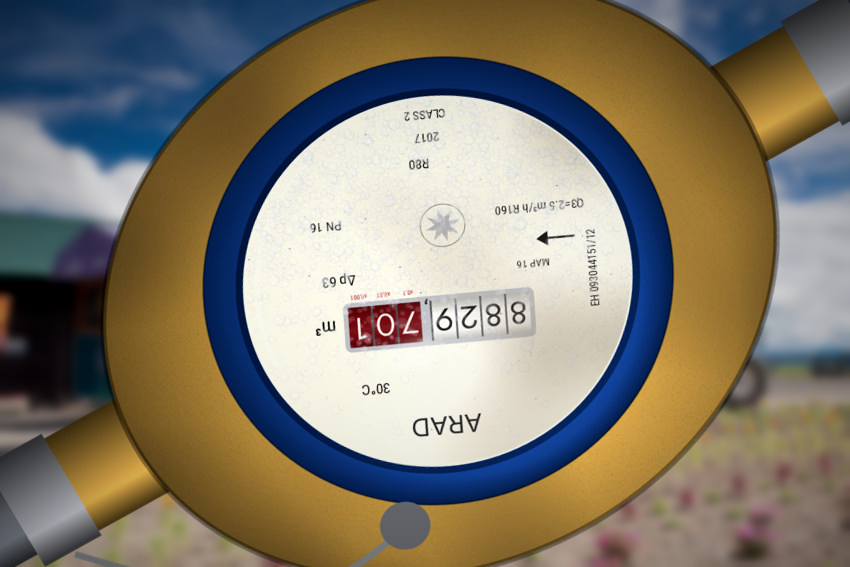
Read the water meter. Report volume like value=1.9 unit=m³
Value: value=8829.701 unit=m³
